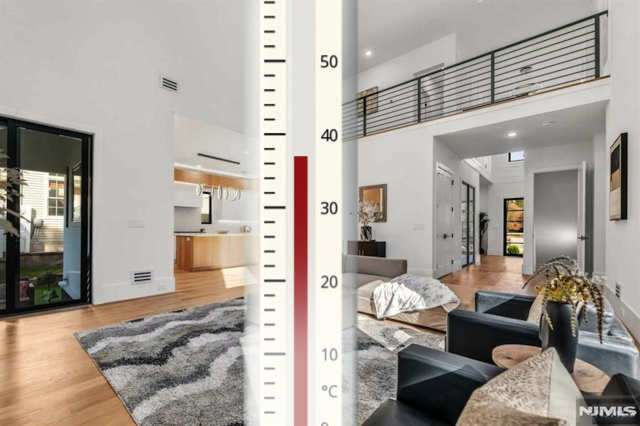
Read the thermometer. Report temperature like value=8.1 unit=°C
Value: value=37 unit=°C
